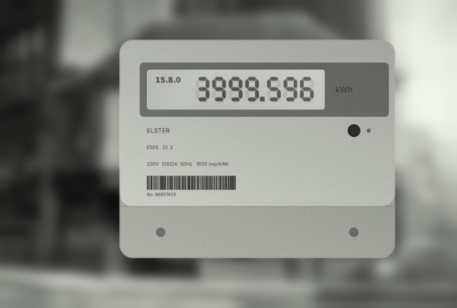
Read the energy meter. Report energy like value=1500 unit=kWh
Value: value=3999.596 unit=kWh
